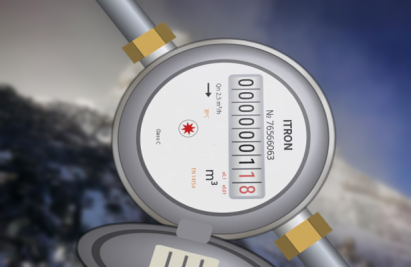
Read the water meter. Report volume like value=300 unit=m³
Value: value=1.18 unit=m³
